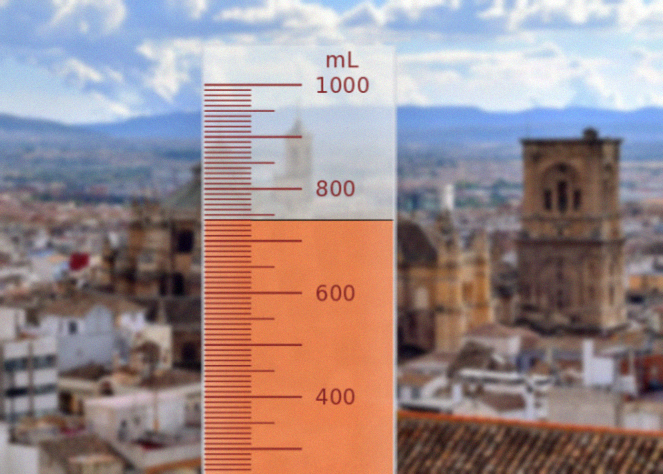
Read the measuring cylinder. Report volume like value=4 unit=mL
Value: value=740 unit=mL
